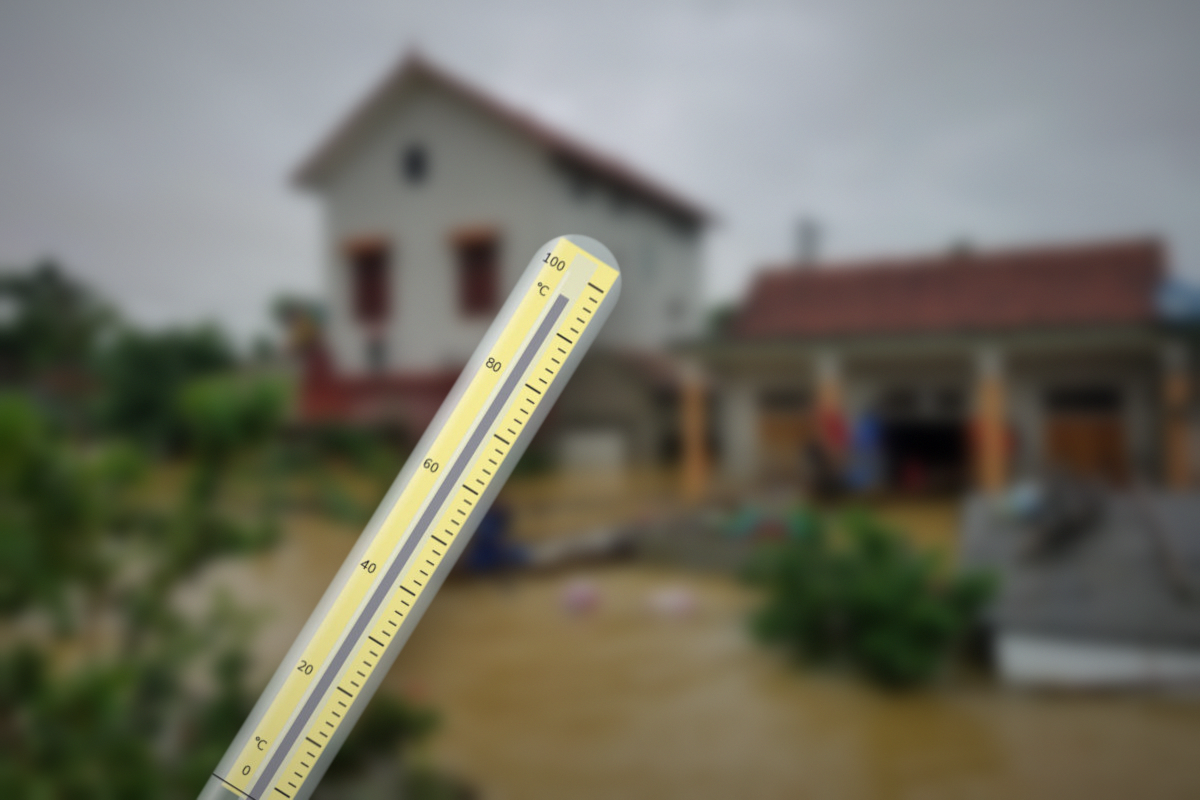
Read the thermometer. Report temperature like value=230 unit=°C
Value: value=96 unit=°C
